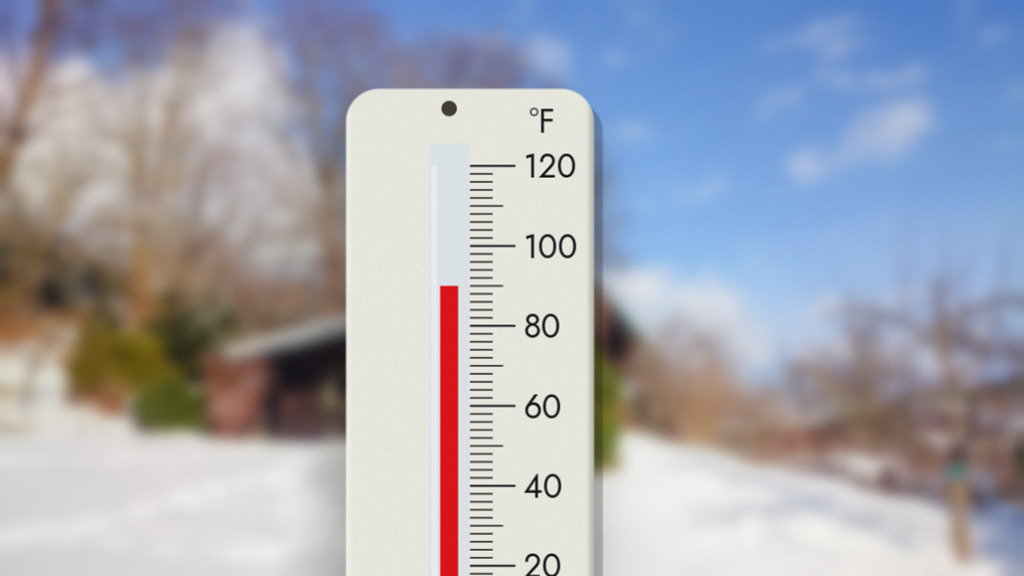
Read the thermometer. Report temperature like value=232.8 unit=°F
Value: value=90 unit=°F
